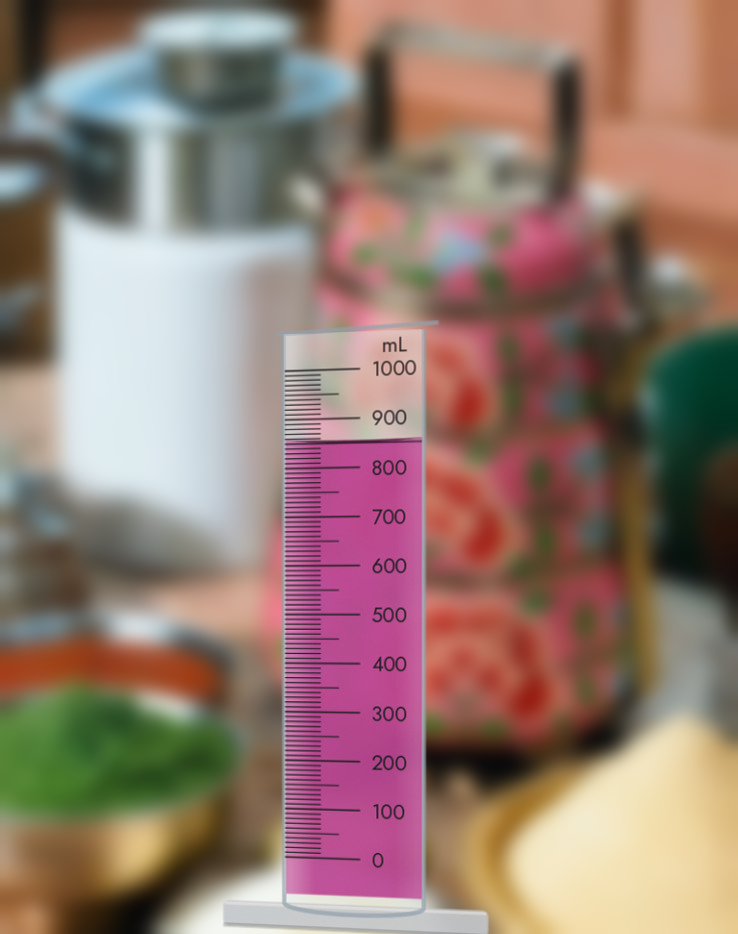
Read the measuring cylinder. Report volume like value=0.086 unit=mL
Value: value=850 unit=mL
